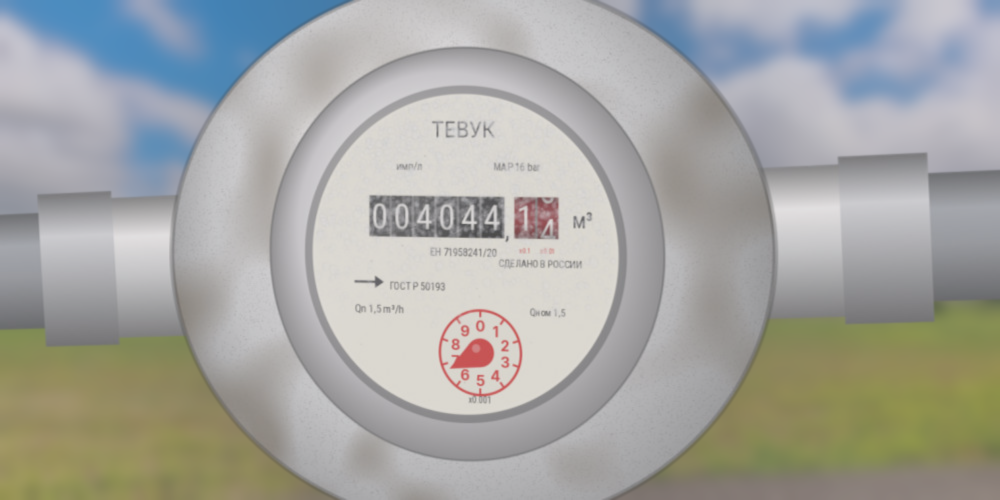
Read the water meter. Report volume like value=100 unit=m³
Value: value=4044.136 unit=m³
